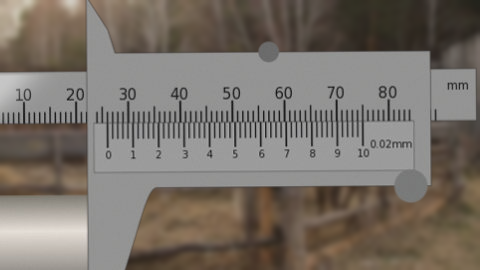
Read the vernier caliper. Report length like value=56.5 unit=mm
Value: value=26.0 unit=mm
